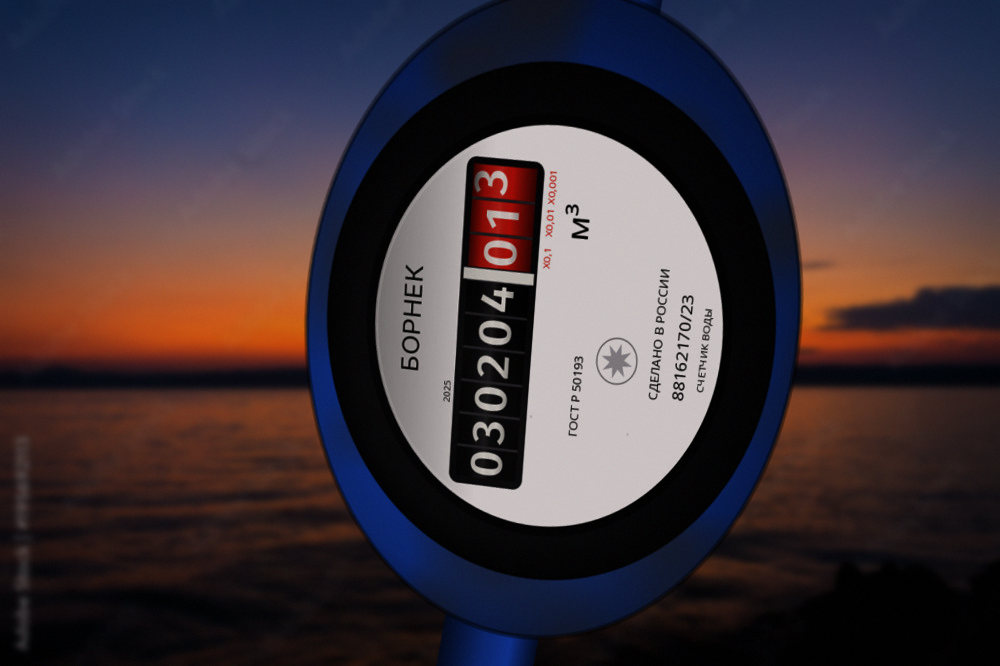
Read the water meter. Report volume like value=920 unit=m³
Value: value=30204.013 unit=m³
